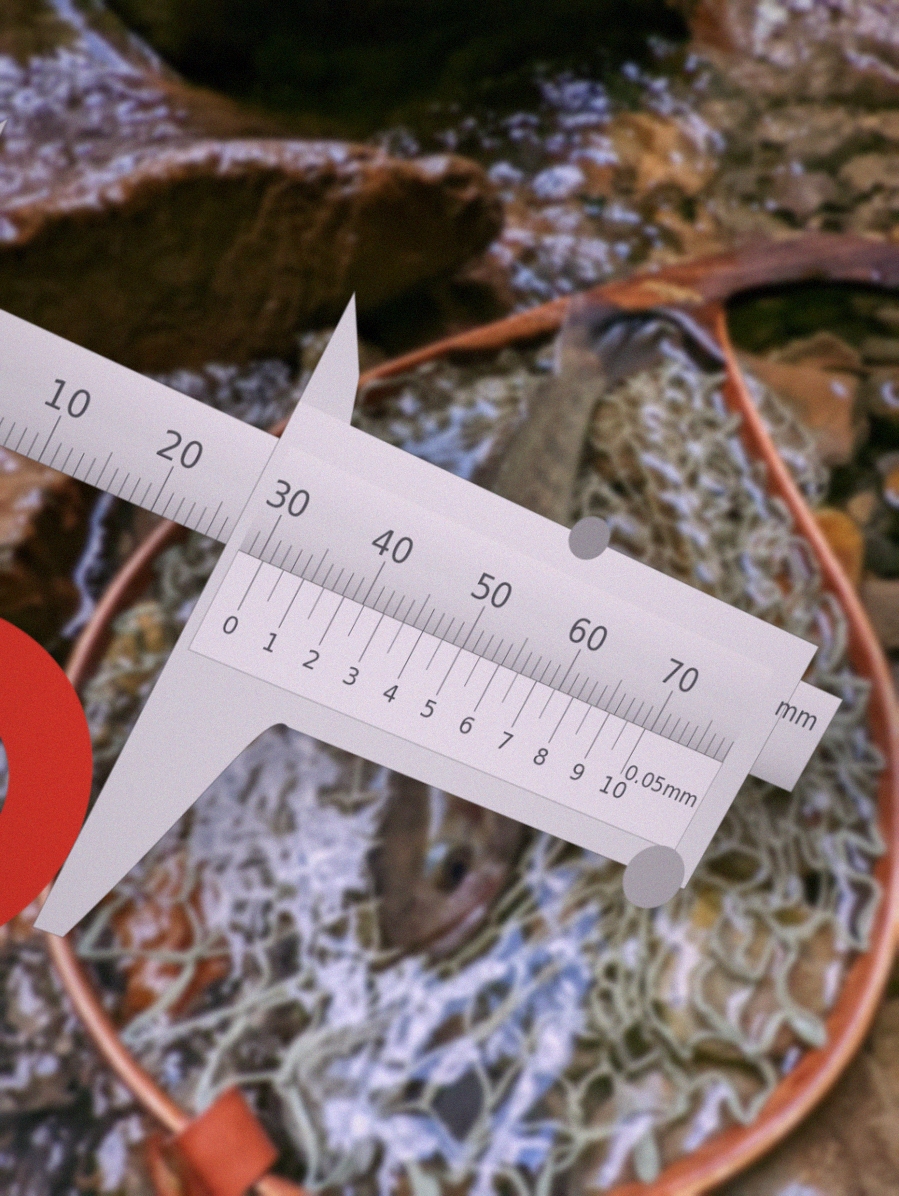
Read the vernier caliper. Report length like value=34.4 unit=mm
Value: value=30.4 unit=mm
